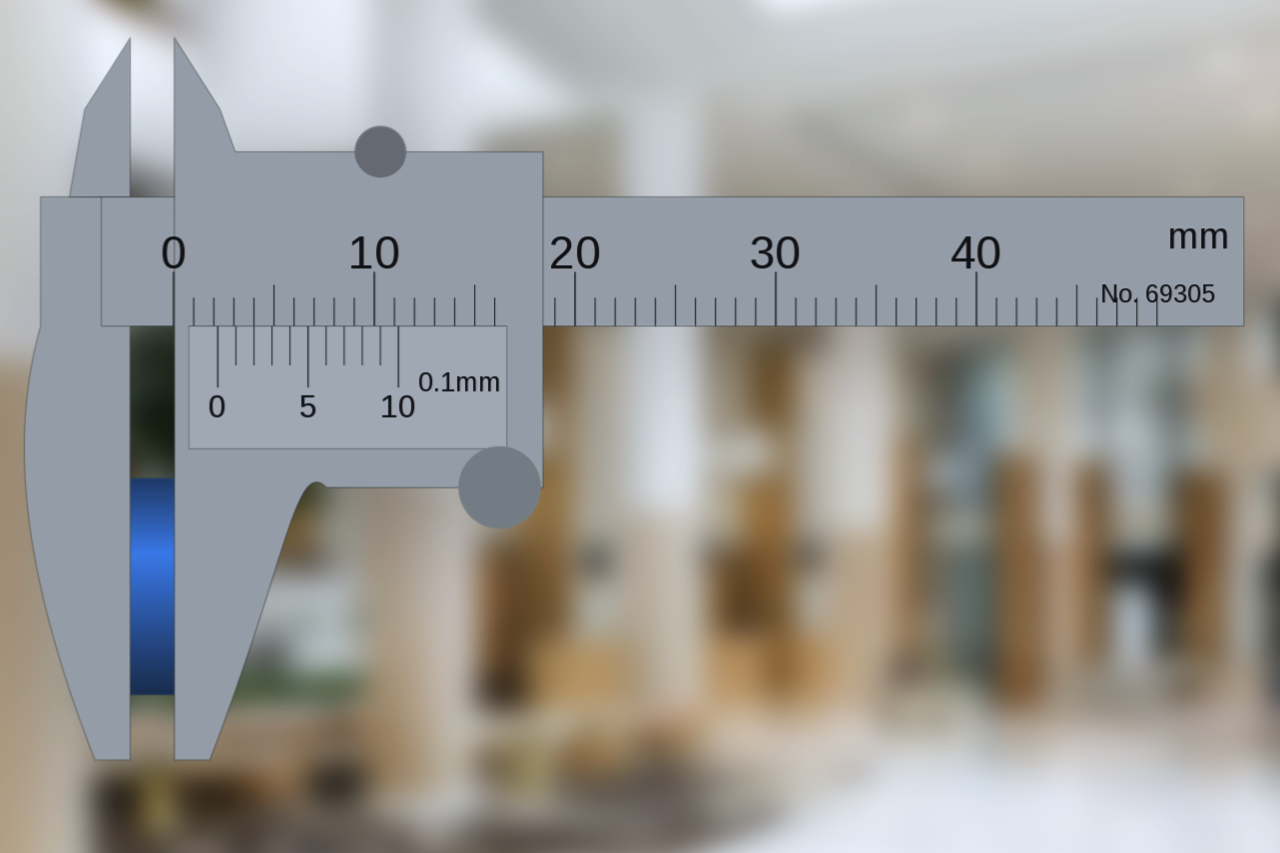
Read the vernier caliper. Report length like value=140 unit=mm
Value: value=2.2 unit=mm
